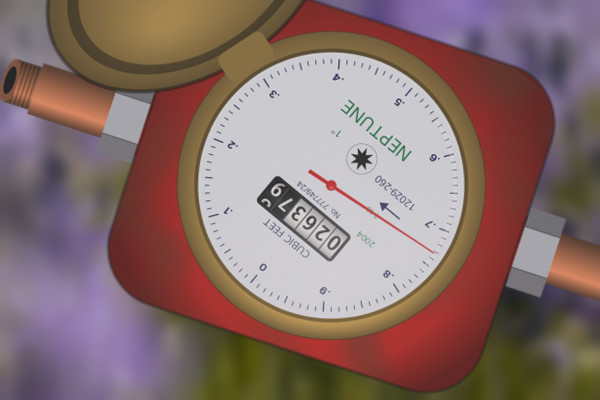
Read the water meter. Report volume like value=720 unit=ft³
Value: value=26378.73 unit=ft³
